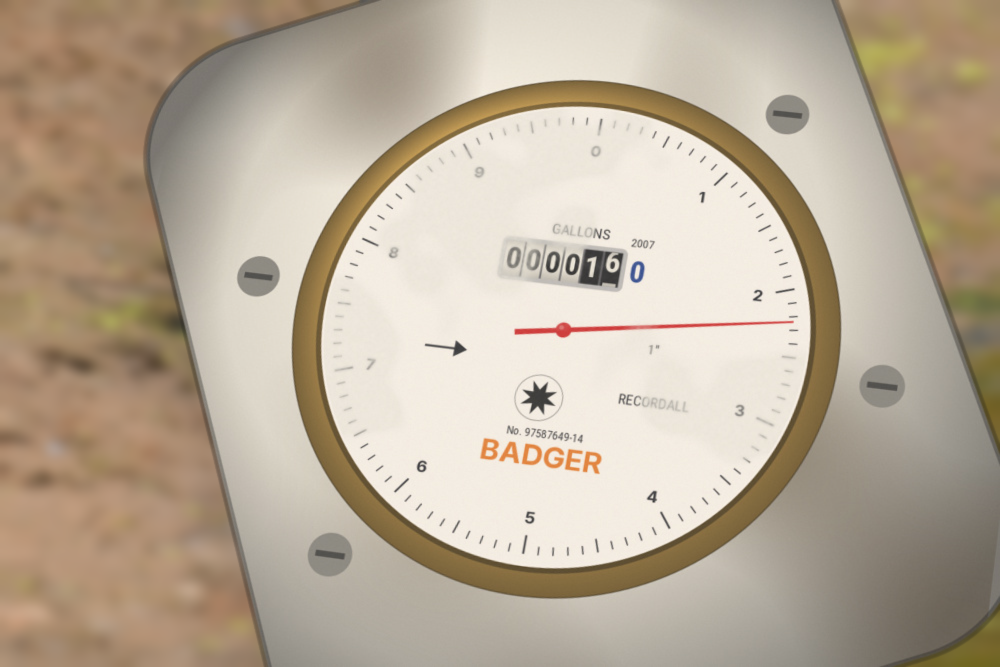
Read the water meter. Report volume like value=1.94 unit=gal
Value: value=162.2 unit=gal
